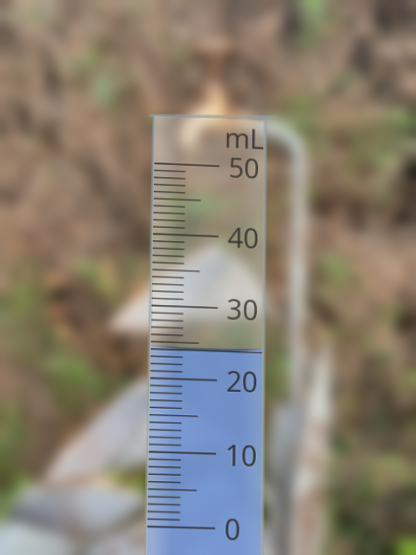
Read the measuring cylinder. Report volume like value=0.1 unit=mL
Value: value=24 unit=mL
